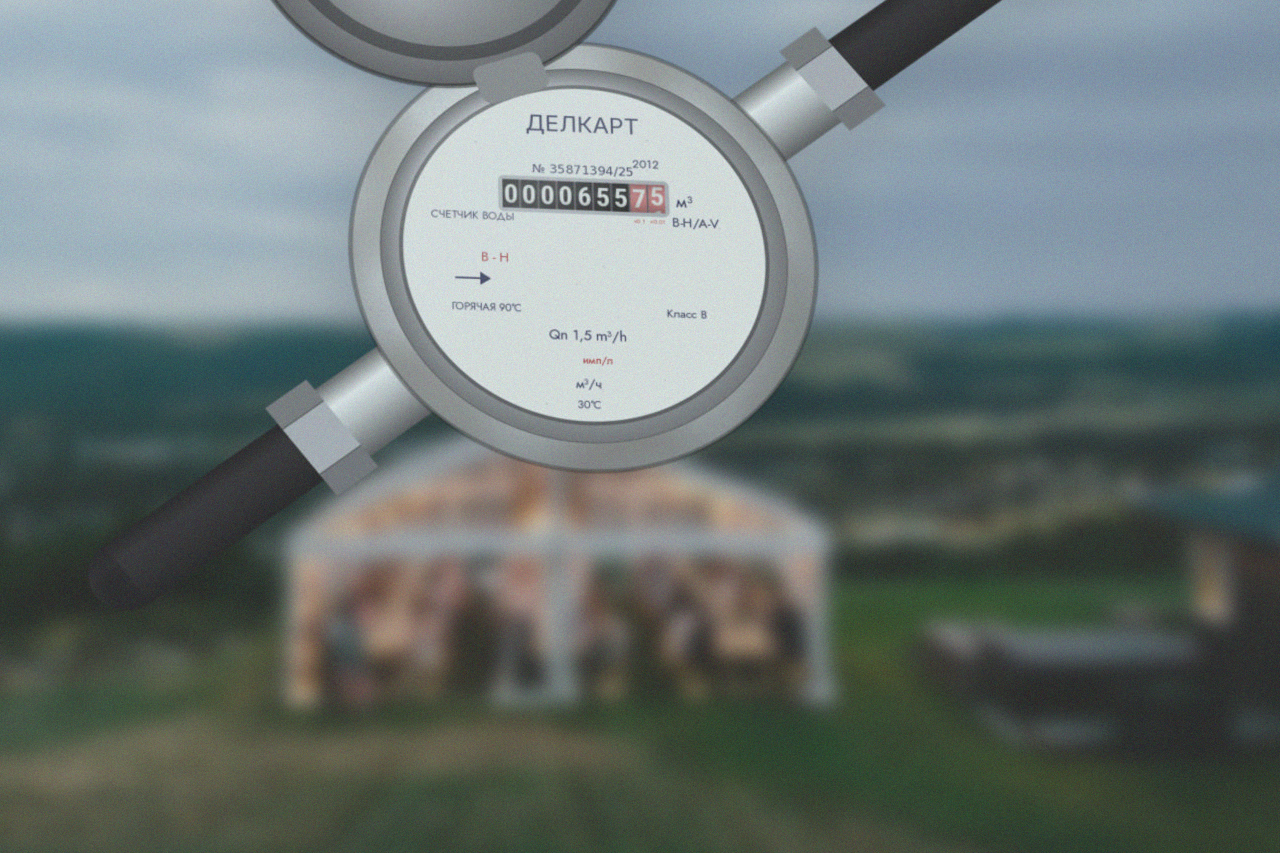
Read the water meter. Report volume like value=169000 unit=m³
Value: value=655.75 unit=m³
